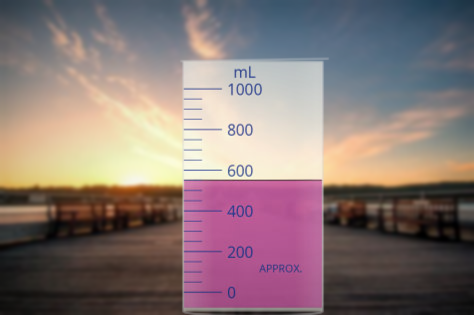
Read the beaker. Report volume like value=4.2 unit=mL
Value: value=550 unit=mL
